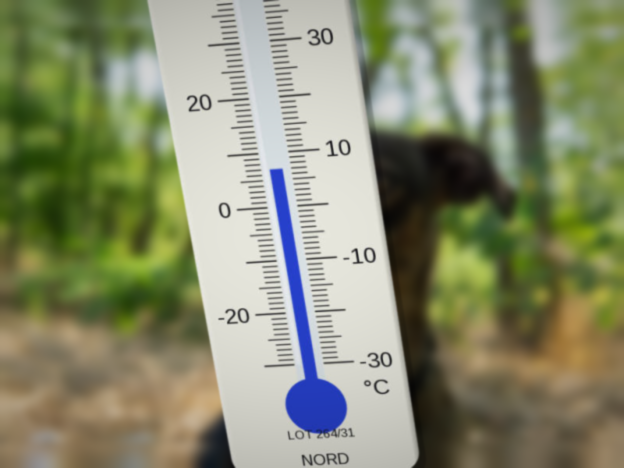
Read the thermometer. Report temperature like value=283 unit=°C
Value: value=7 unit=°C
